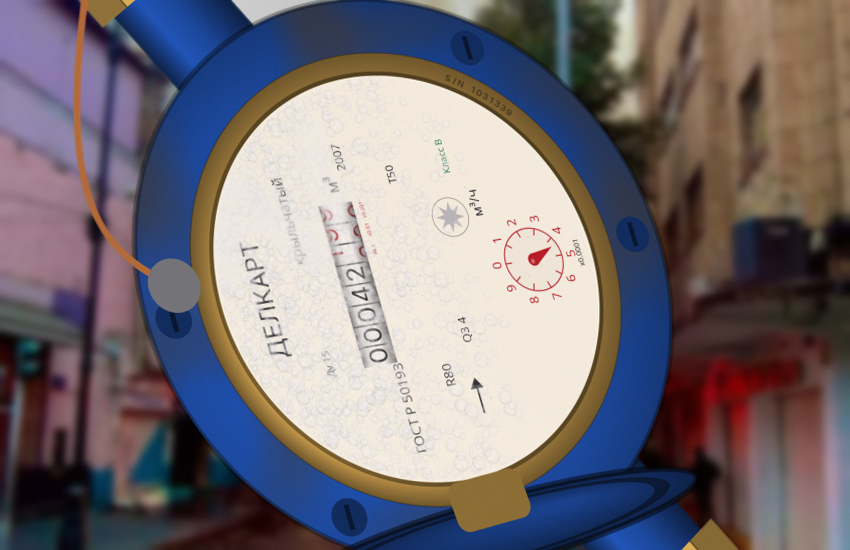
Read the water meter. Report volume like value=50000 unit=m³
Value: value=42.1994 unit=m³
